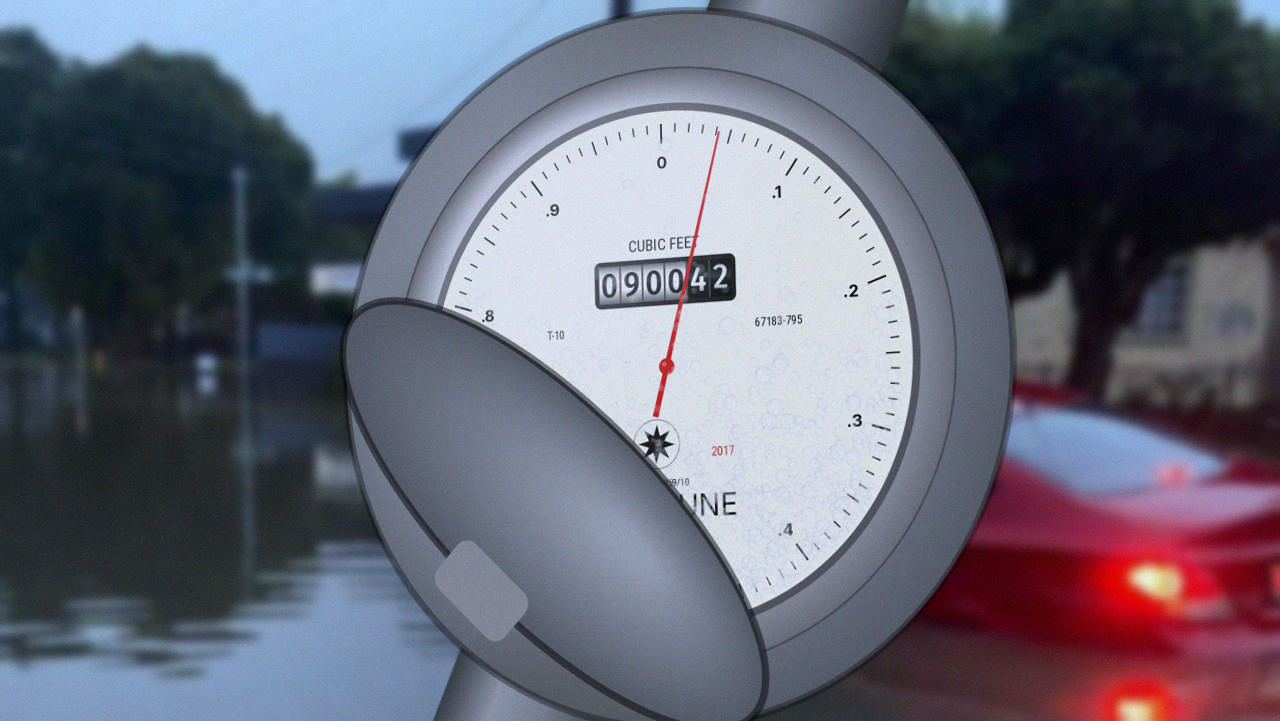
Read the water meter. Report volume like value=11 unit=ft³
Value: value=90042.04 unit=ft³
